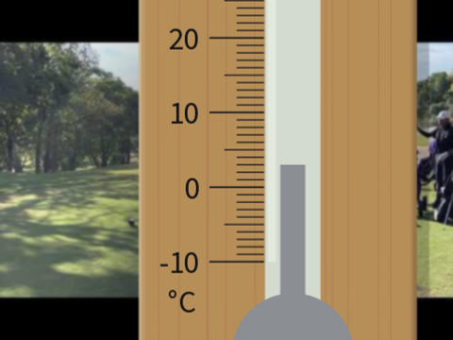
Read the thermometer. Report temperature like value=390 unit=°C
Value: value=3 unit=°C
